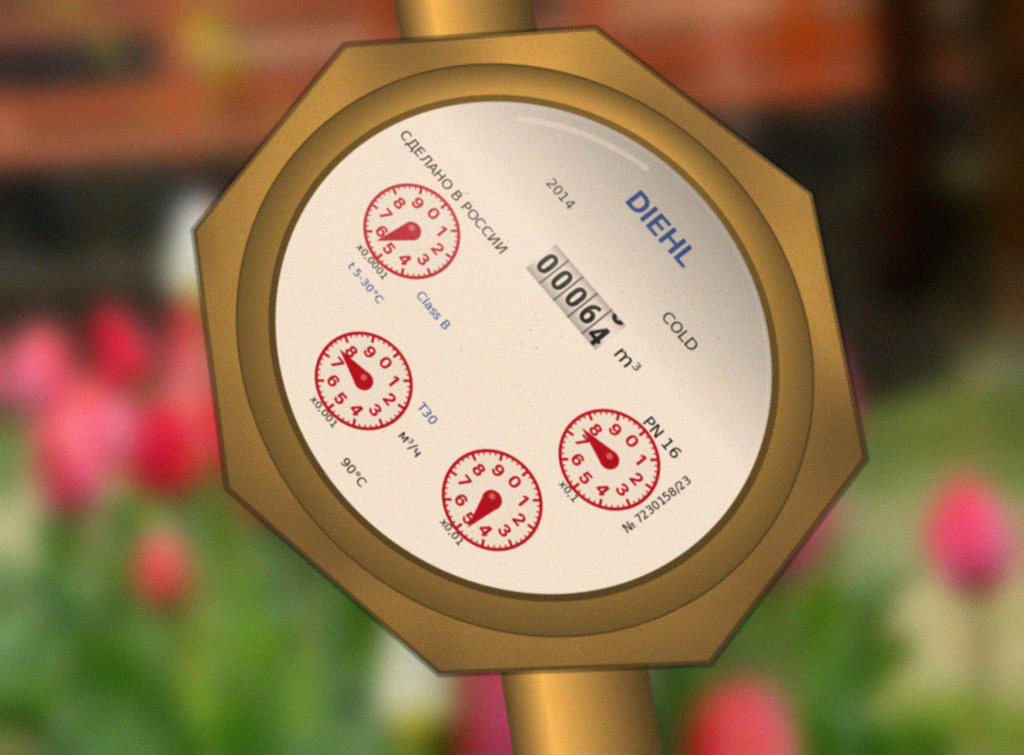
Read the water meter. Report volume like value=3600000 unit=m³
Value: value=63.7475 unit=m³
